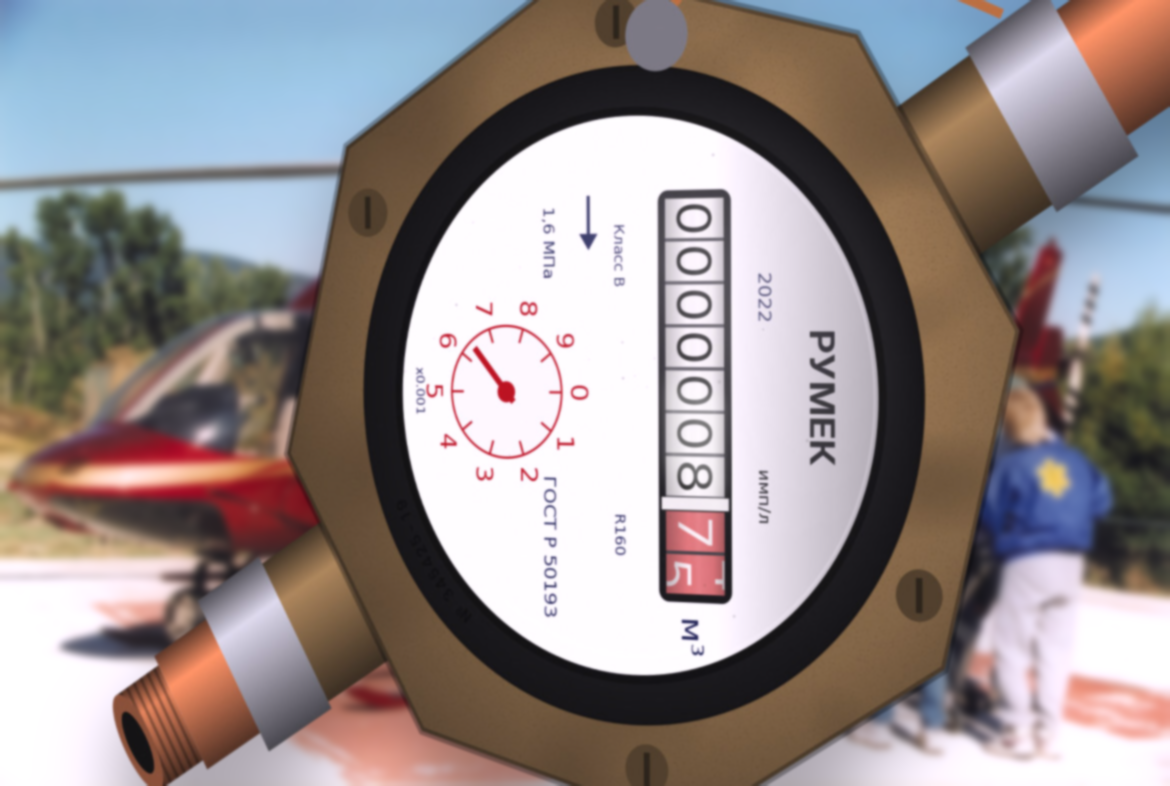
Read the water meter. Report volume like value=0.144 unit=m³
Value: value=8.746 unit=m³
